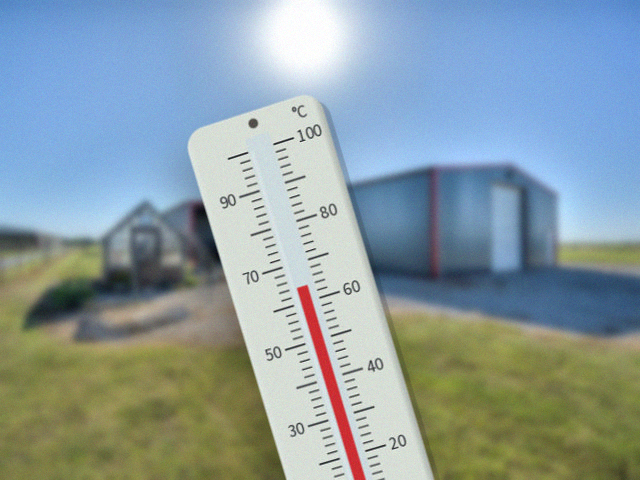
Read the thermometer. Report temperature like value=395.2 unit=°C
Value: value=64 unit=°C
